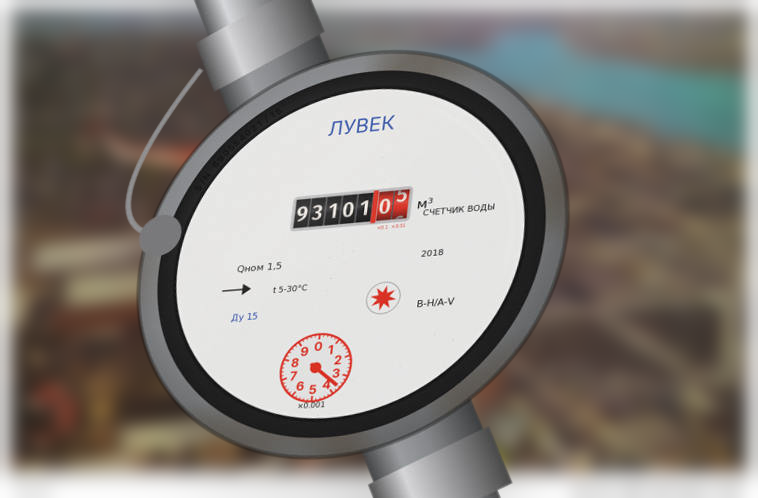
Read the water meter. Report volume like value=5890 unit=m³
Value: value=93101.053 unit=m³
